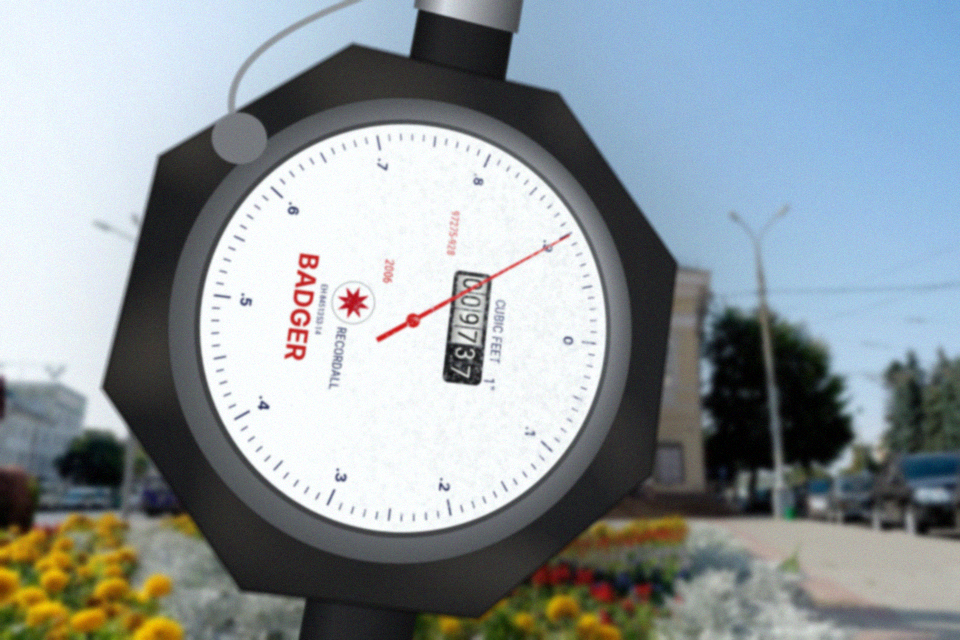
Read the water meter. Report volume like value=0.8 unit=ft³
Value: value=9736.90 unit=ft³
